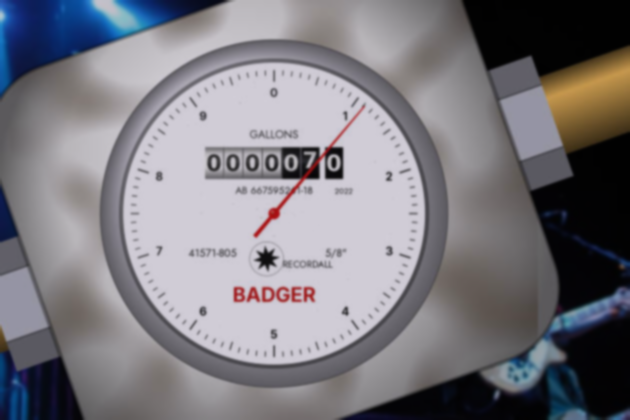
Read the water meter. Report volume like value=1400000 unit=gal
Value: value=71.1 unit=gal
